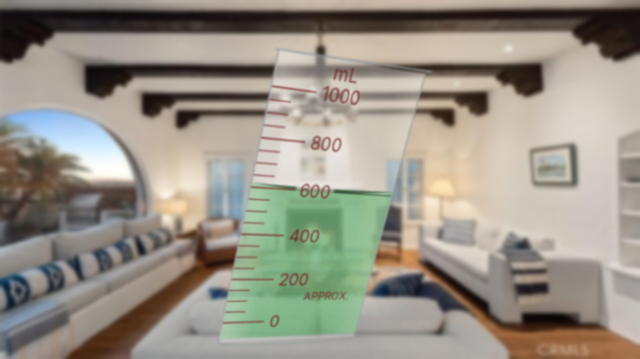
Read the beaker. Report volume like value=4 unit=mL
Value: value=600 unit=mL
